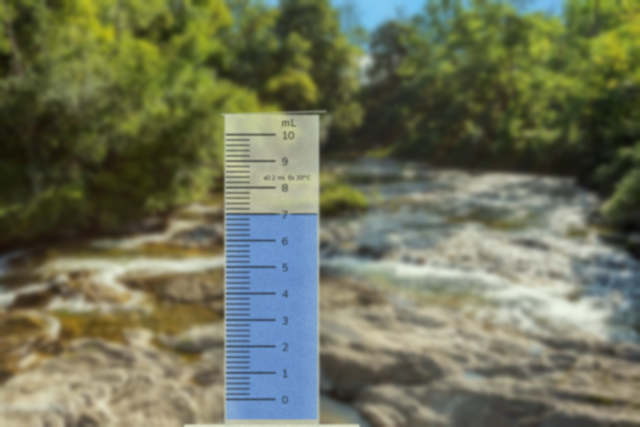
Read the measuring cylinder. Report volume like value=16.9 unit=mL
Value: value=7 unit=mL
